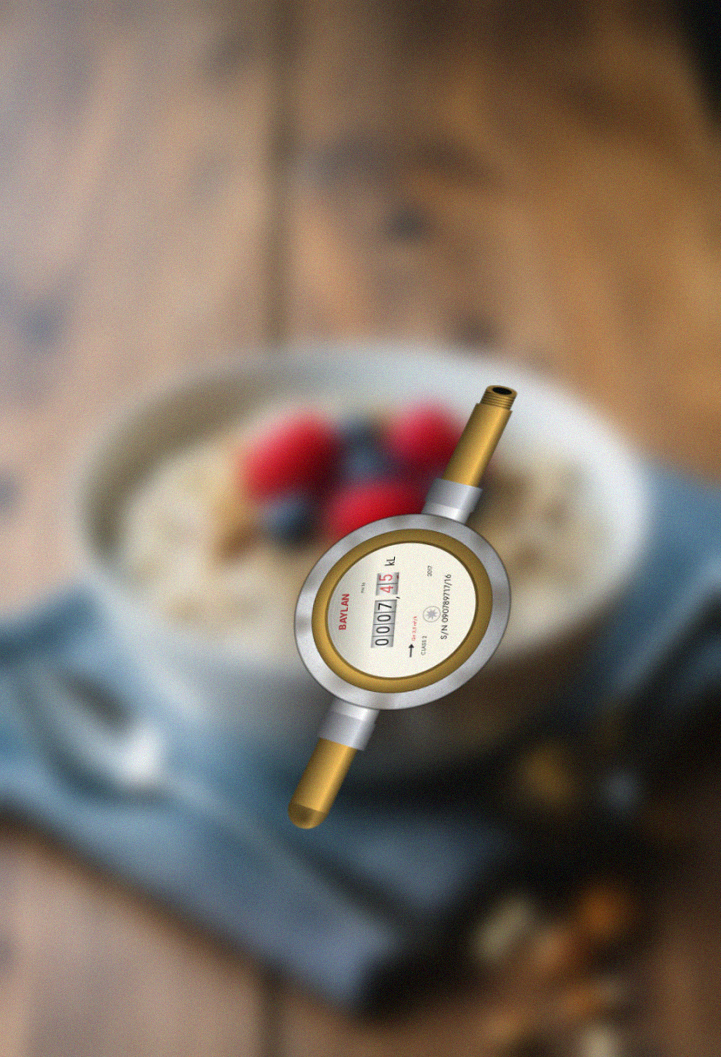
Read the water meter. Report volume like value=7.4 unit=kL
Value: value=7.45 unit=kL
